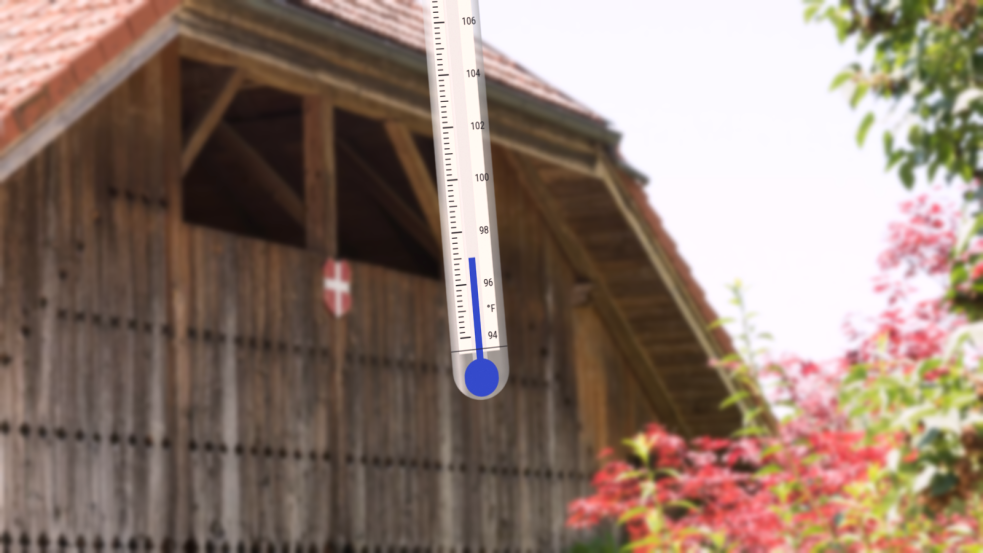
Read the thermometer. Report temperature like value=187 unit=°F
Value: value=97 unit=°F
